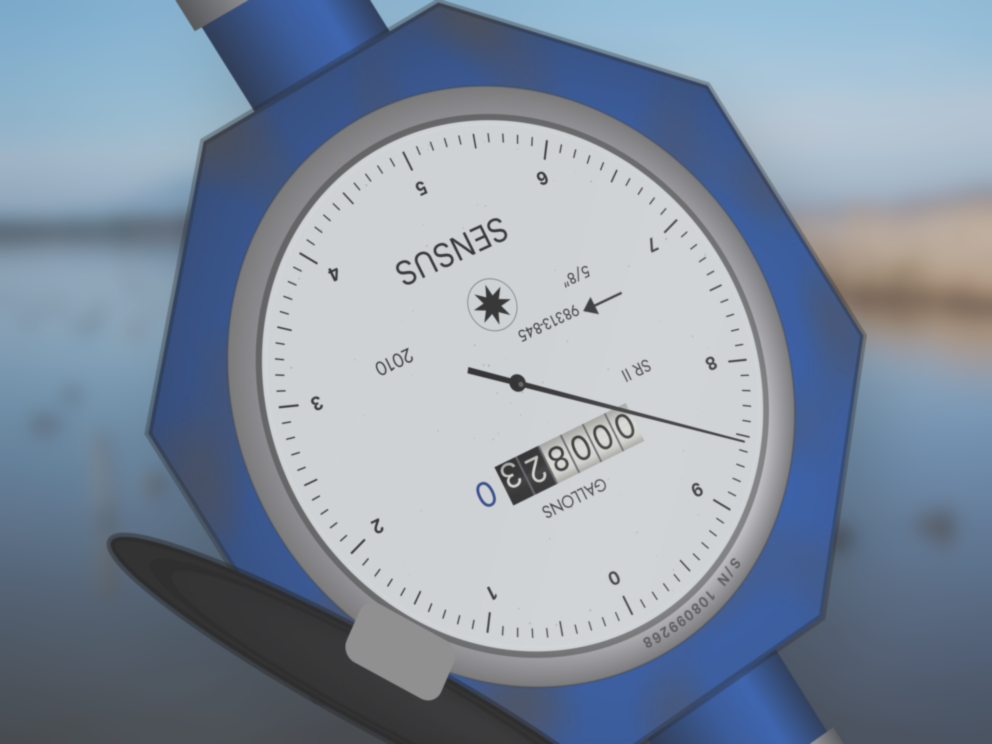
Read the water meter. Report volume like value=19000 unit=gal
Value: value=8228.5 unit=gal
